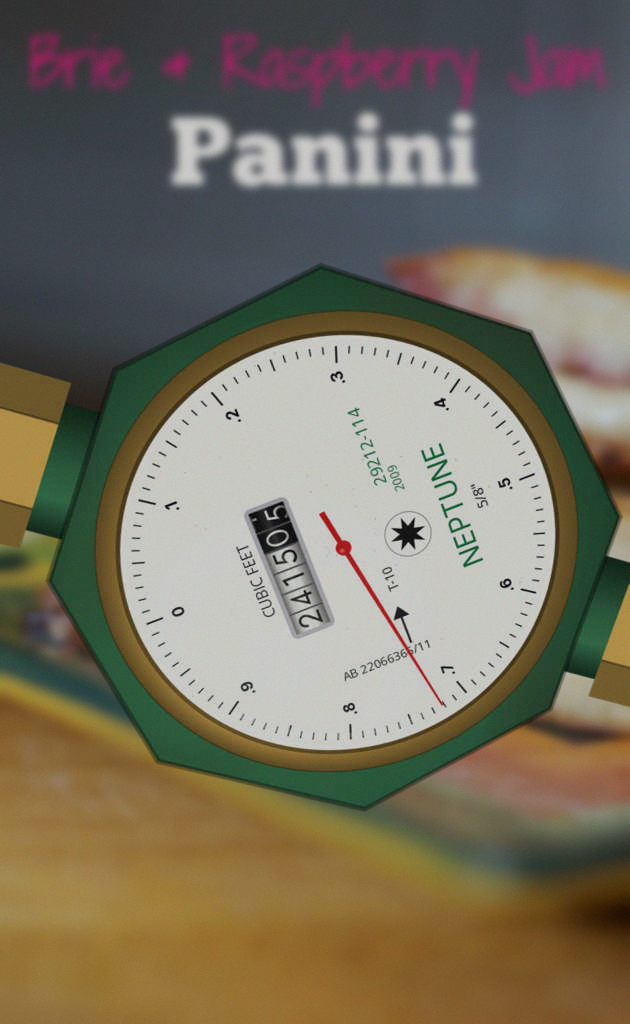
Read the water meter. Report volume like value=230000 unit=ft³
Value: value=241504.72 unit=ft³
